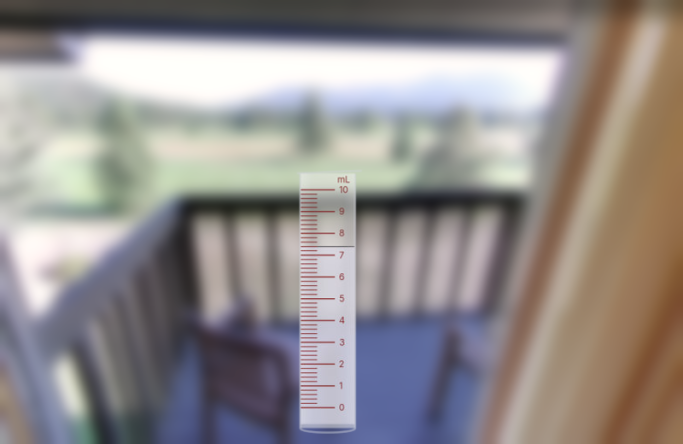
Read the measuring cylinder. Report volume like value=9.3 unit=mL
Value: value=7.4 unit=mL
